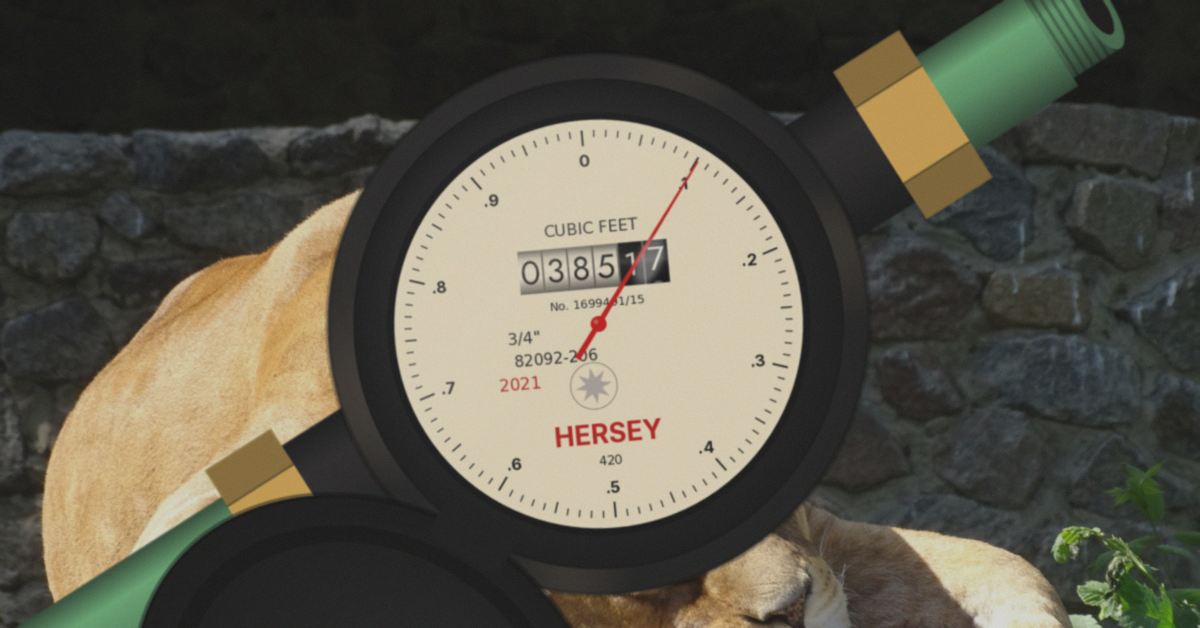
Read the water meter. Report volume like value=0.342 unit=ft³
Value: value=38517.10 unit=ft³
